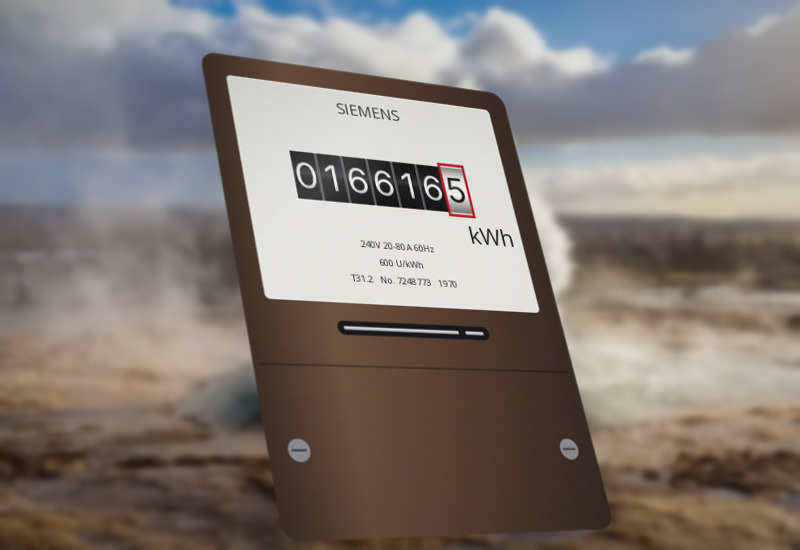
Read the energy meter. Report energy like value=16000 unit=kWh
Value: value=16616.5 unit=kWh
